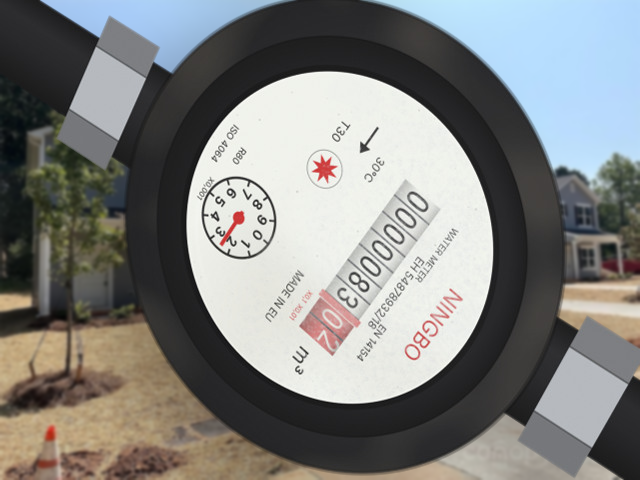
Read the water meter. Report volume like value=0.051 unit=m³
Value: value=83.022 unit=m³
